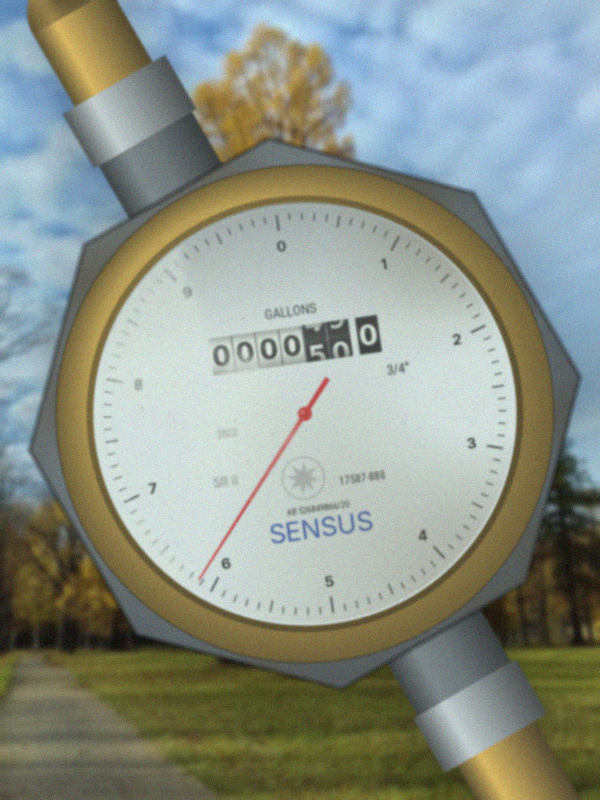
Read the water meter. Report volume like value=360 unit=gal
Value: value=496.1 unit=gal
